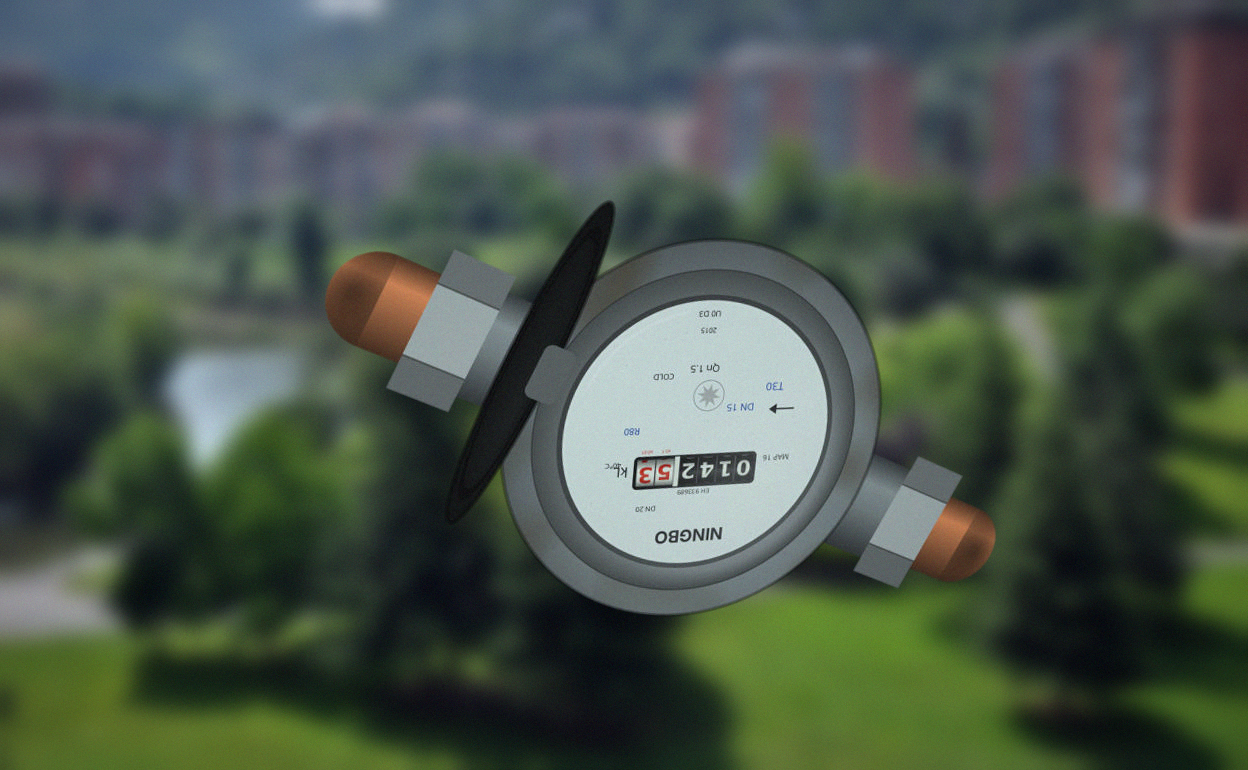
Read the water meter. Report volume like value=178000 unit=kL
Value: value=142.53 unit=kL
